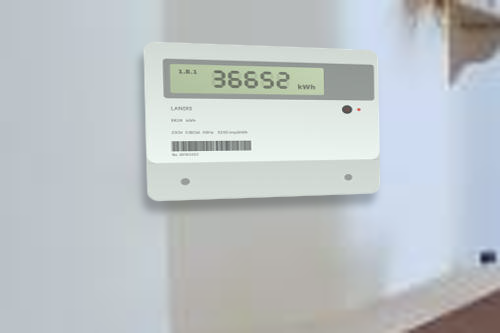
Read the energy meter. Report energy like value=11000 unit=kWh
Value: value=36652 unit=kWh
